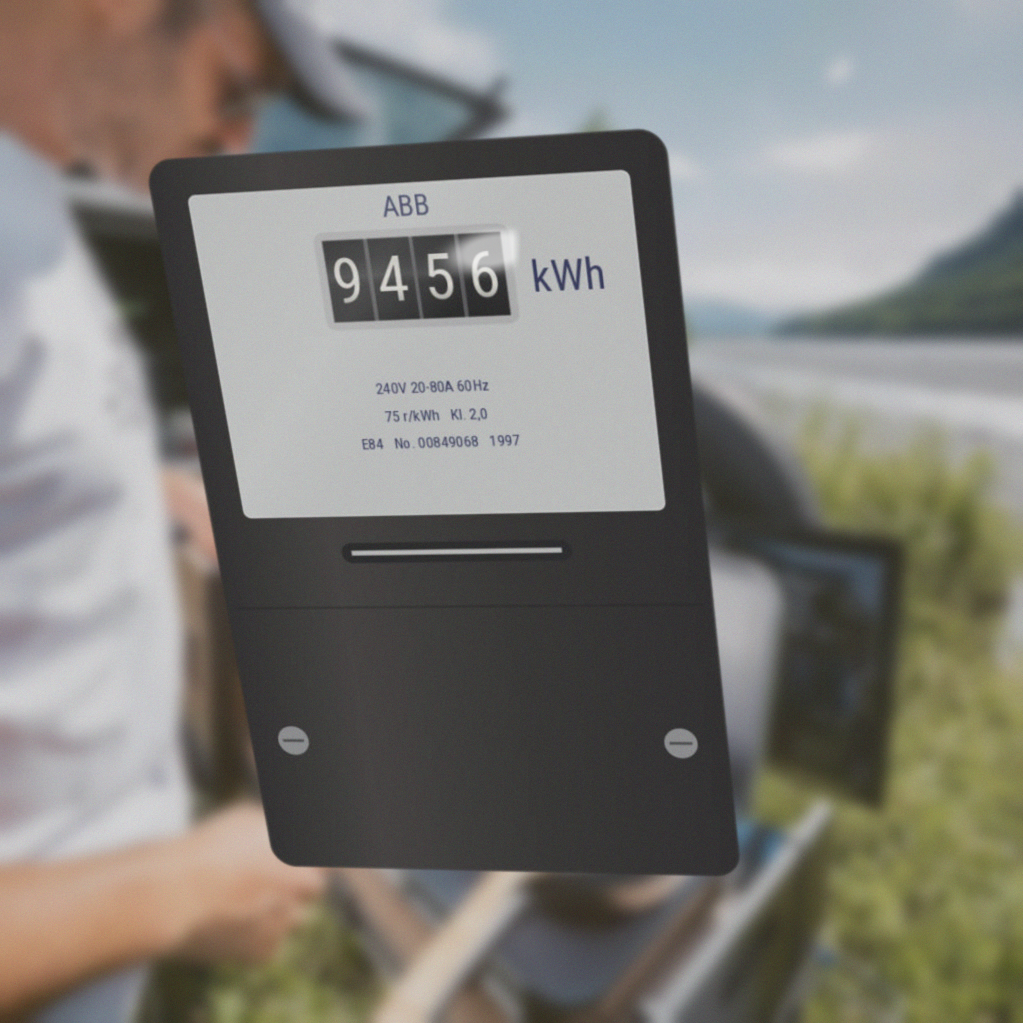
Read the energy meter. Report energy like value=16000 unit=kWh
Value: value=9456 unit=kWh
